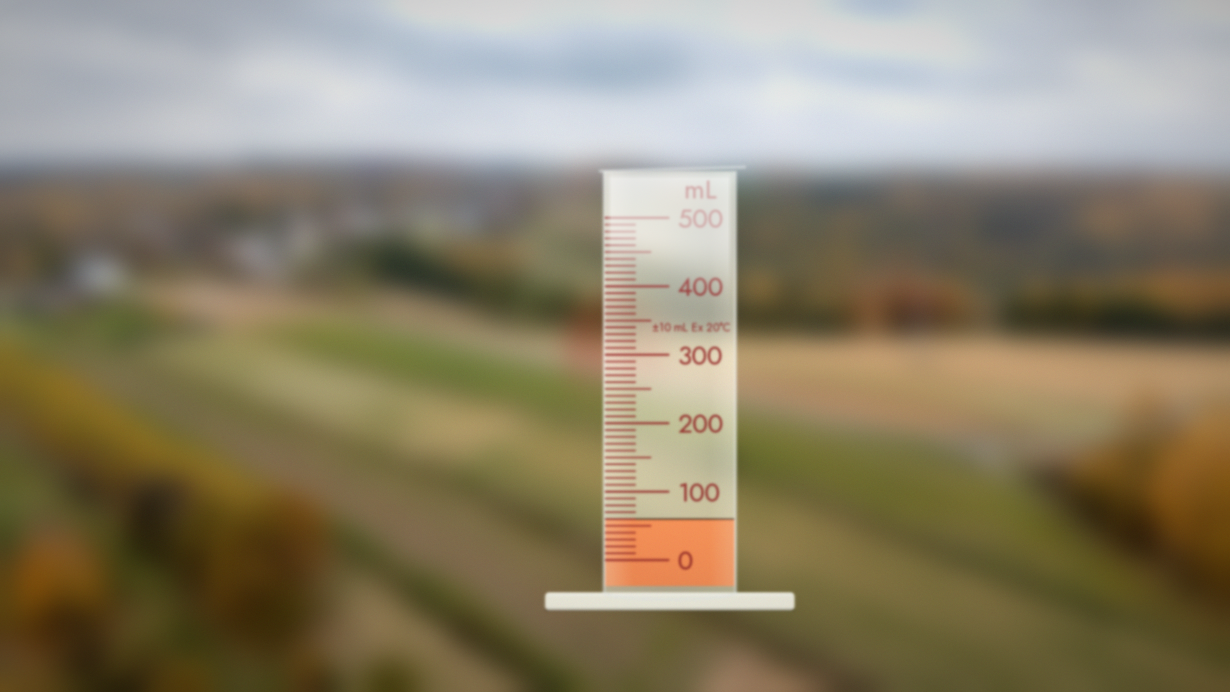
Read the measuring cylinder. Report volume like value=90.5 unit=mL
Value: value=60 unit=mL
